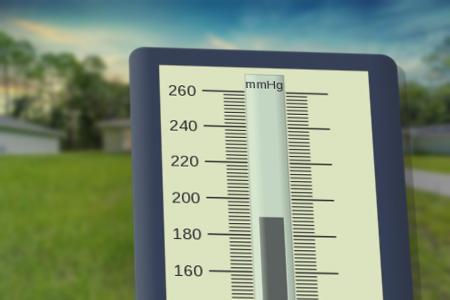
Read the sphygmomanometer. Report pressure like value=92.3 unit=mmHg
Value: value=190 unit=mmHg
